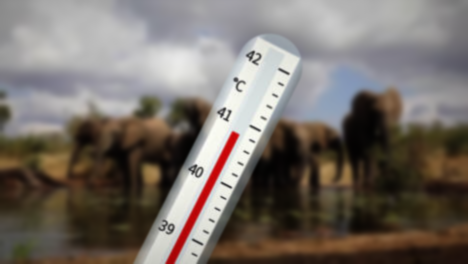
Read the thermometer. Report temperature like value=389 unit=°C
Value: value=40.8 unit=°C
